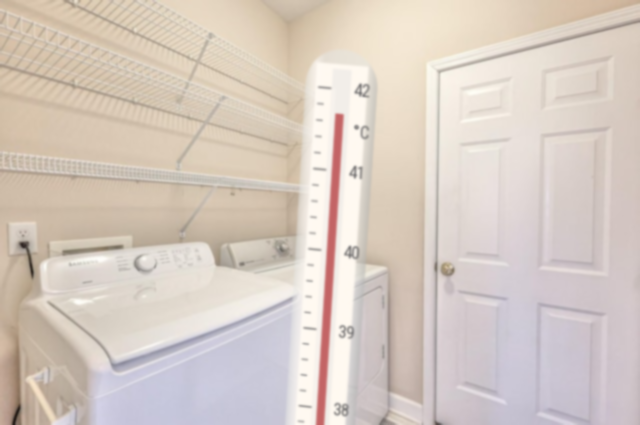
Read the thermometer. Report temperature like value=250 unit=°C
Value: value=41.7 unit=°C
